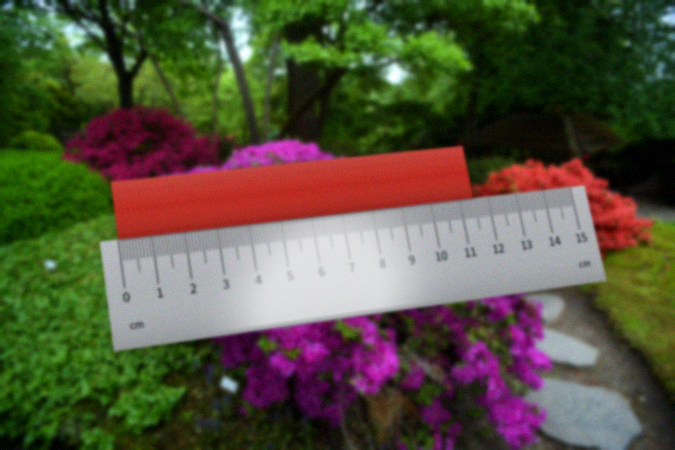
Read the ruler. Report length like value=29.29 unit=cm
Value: value=11.5 unit=cm
